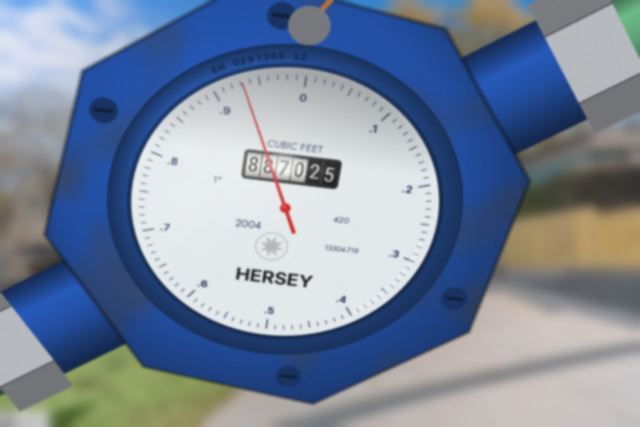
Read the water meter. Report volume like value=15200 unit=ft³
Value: value=887024.93 unit=ft³
